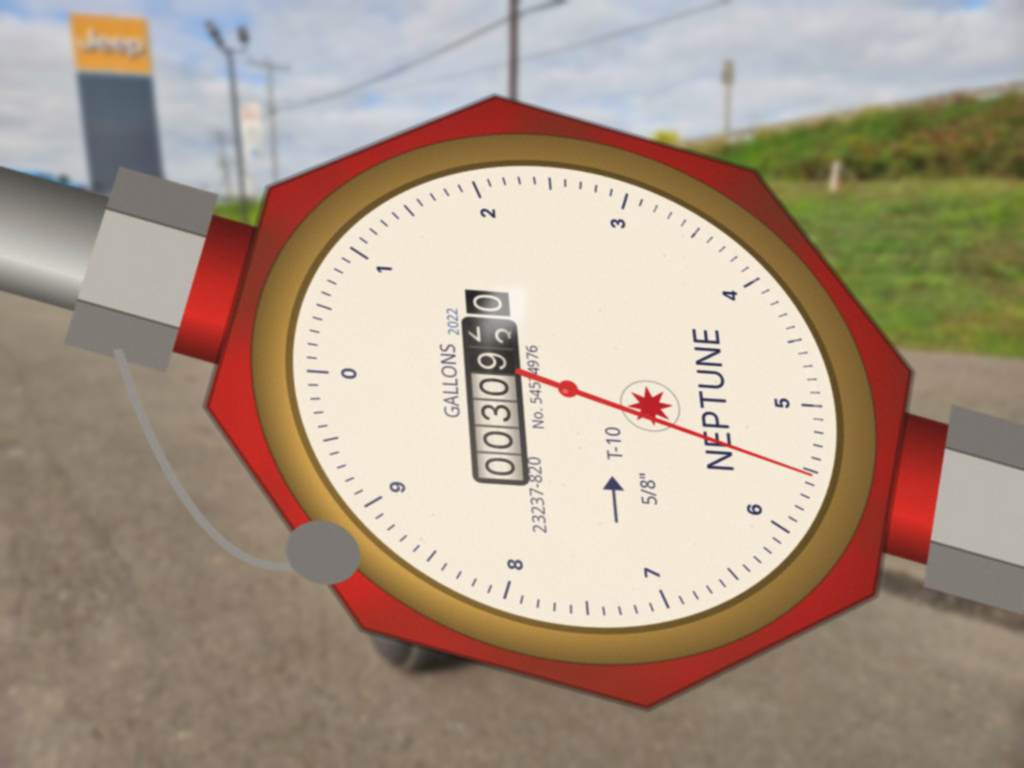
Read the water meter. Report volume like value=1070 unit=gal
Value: value=30925.5 unit=gal
